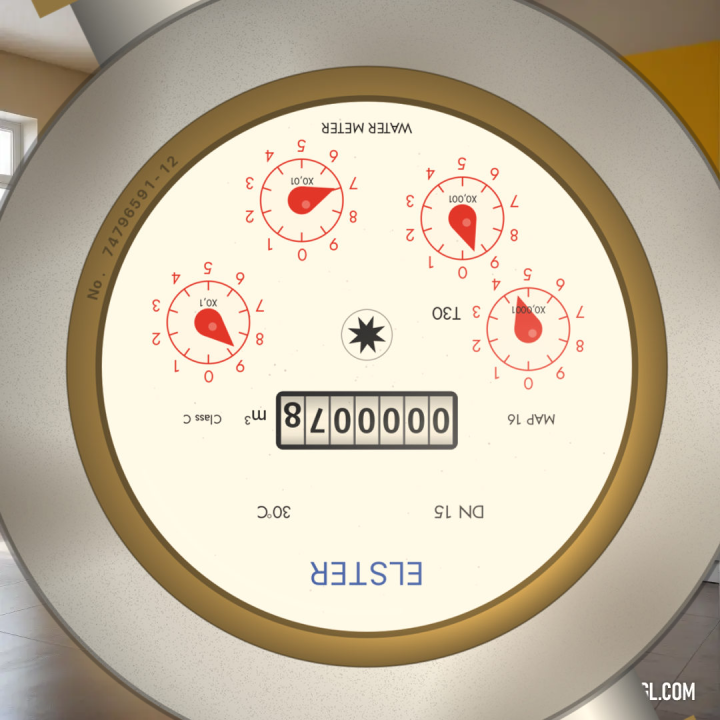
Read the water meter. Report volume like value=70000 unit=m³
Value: value=77.8694 unit=m³
